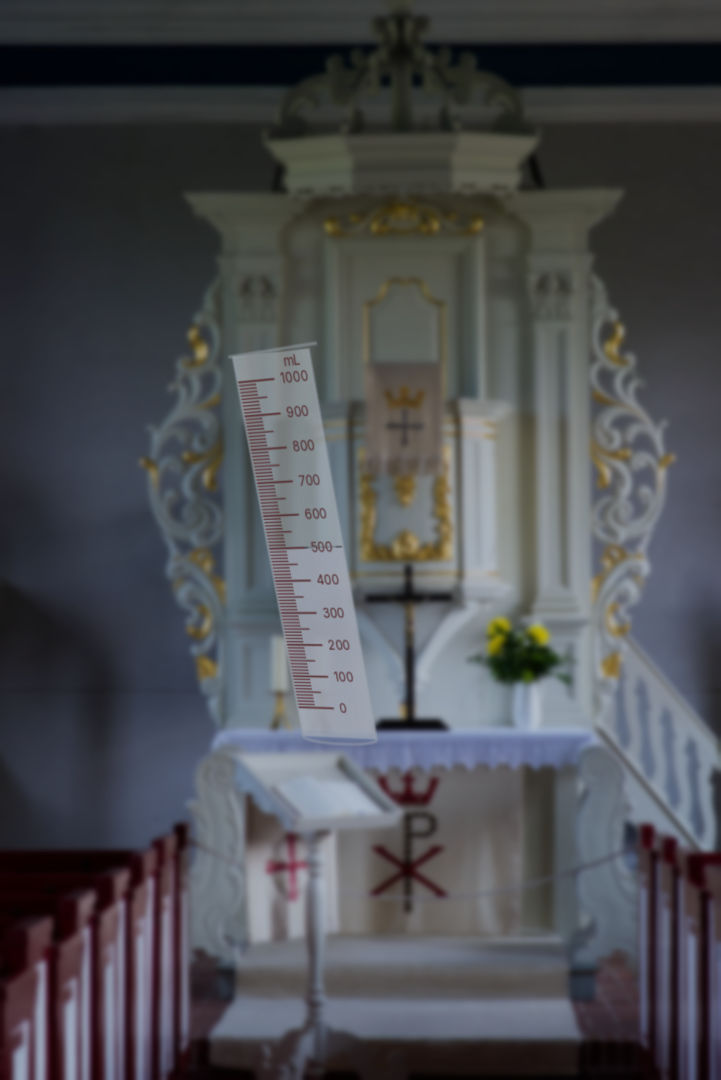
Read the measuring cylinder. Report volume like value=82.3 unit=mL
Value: value=500 unit=mL
